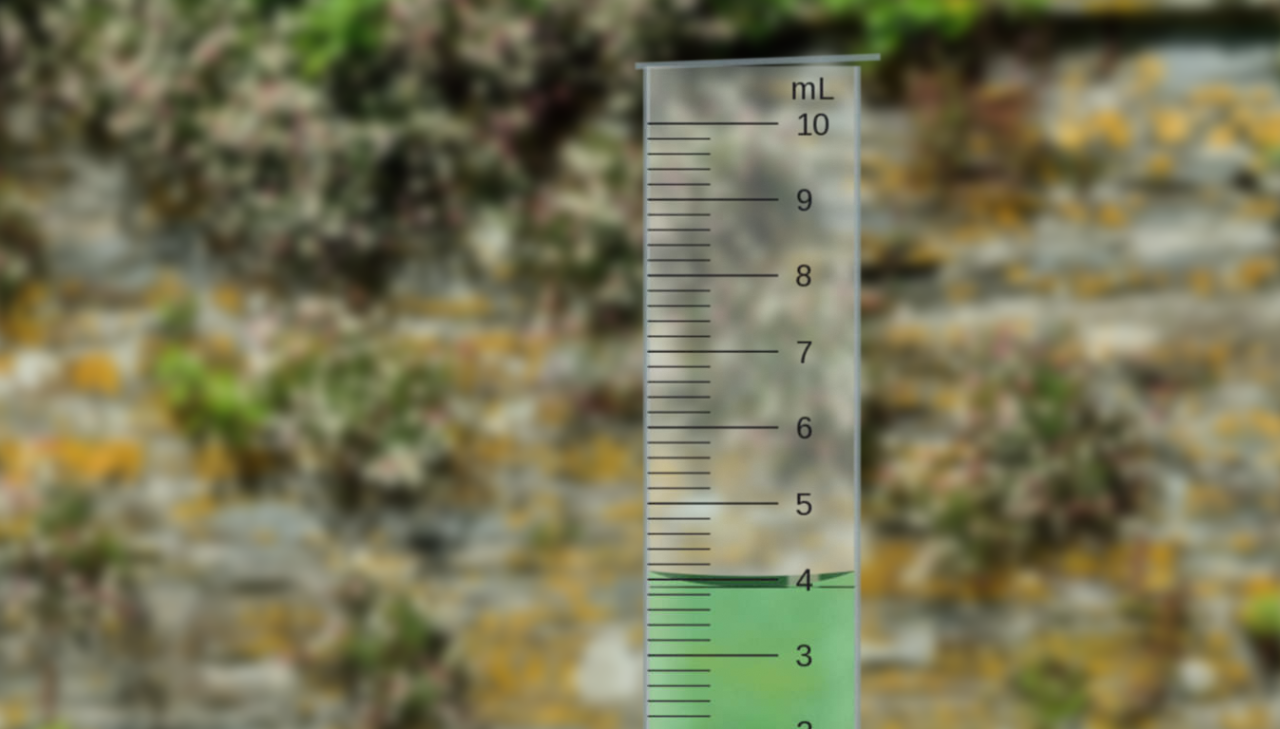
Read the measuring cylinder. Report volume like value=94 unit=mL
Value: value=3.9 unit=mL
